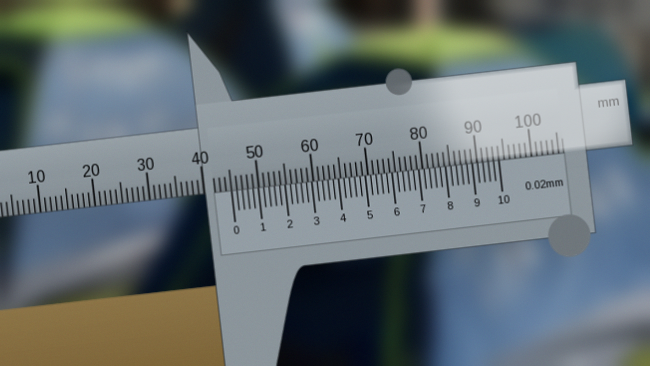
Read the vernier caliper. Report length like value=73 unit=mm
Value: value=45.0 unit=mm
